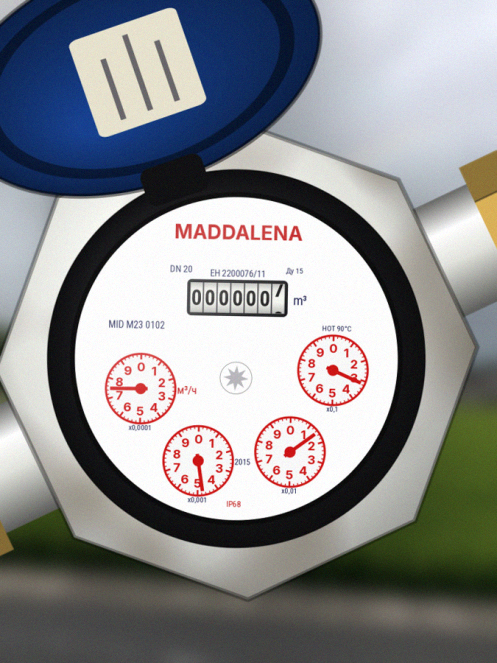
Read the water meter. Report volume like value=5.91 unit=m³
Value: value=7.3147 unit=m³
